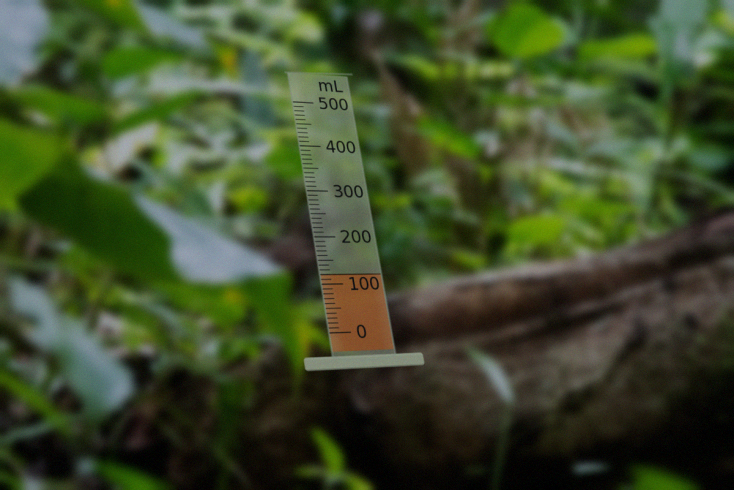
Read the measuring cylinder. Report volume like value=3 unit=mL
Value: value=120 unit=mL
